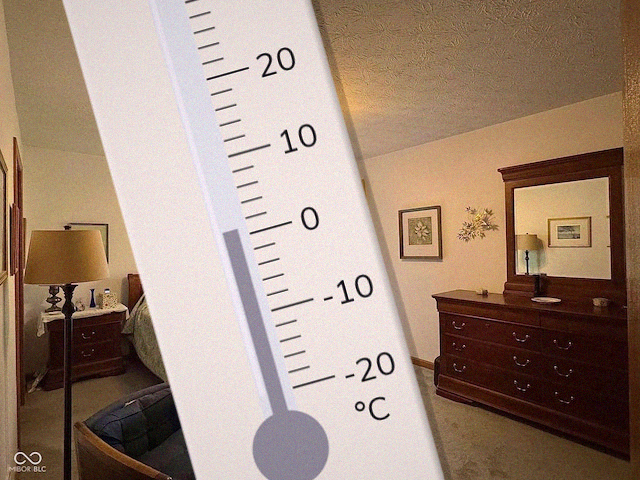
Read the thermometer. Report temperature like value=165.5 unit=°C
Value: value=1 unit=°C
